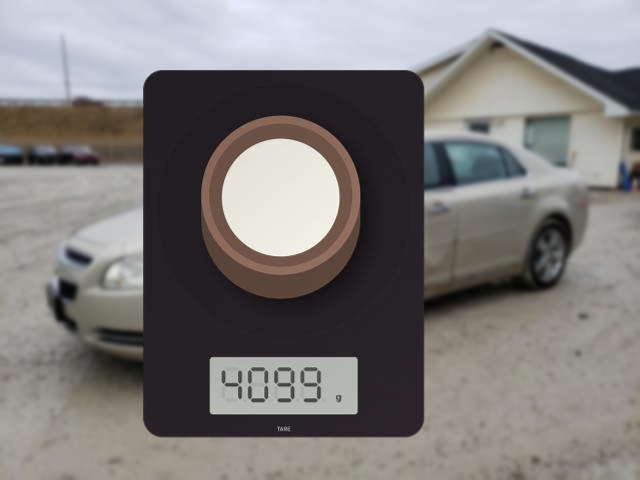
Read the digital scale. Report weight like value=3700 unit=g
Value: value=4099 unit=g
